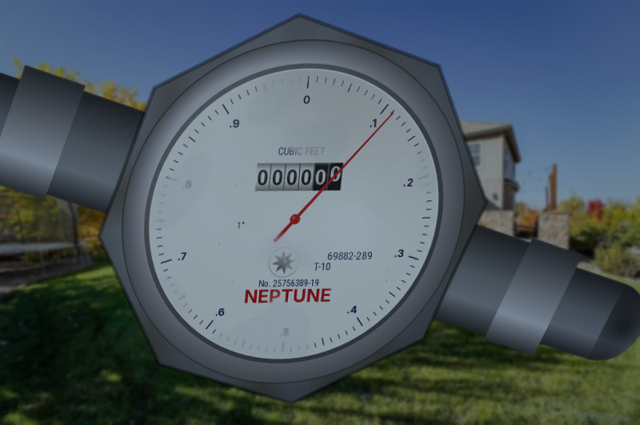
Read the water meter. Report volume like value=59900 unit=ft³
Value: value=0.11 unit=ft³
